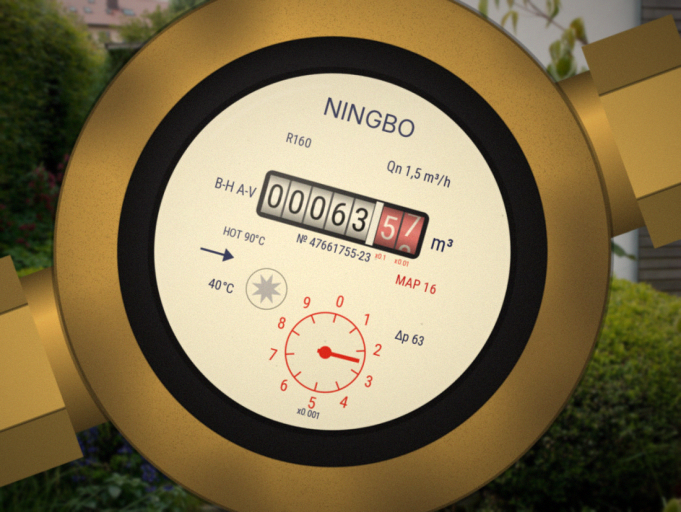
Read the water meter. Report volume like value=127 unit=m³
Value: value=63.572 unit=m³
